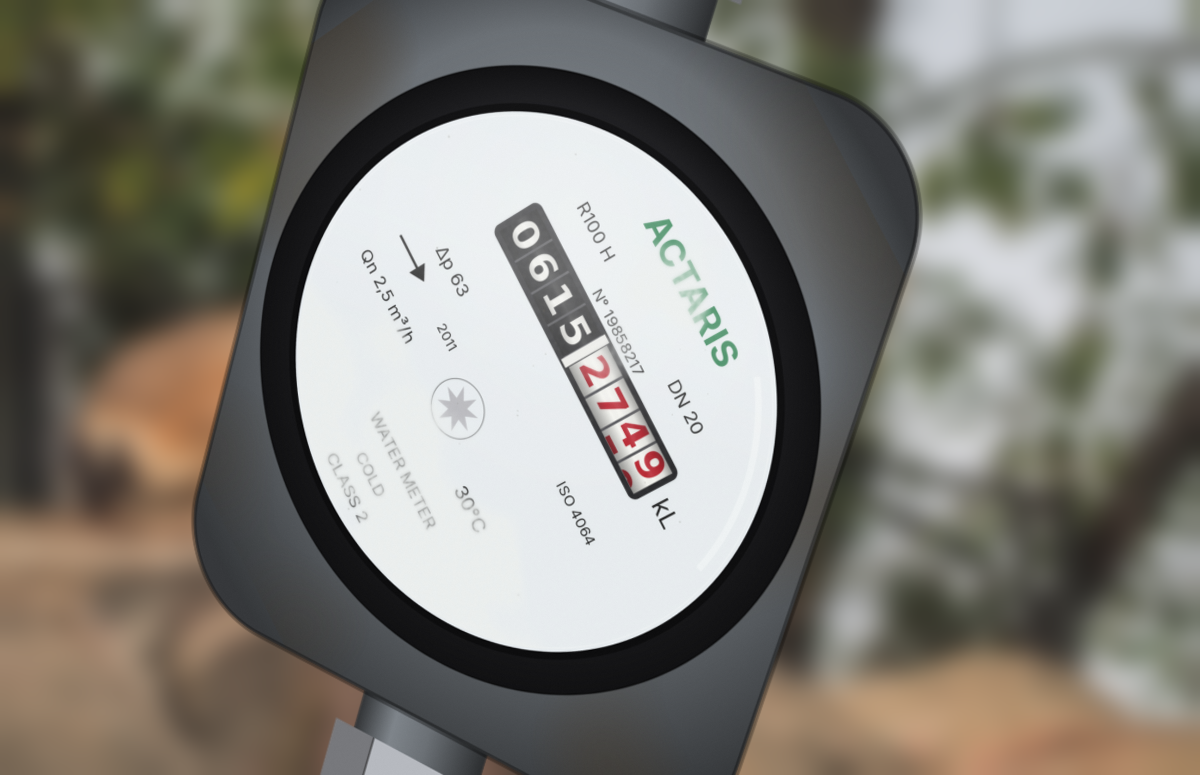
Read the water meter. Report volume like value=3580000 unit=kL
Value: value=615.2749 unit=kL
